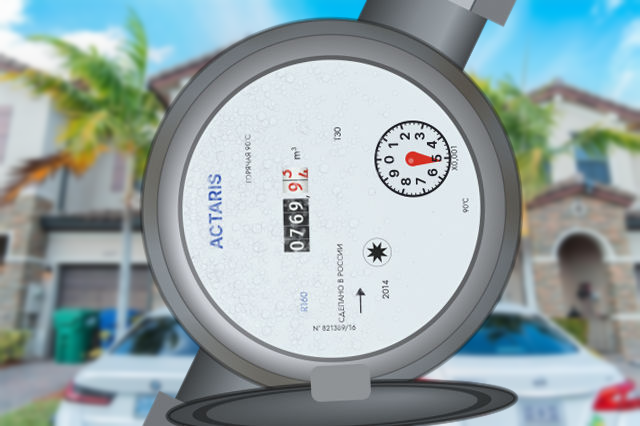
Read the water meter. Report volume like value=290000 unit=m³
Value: value=769.935 unit=m³
